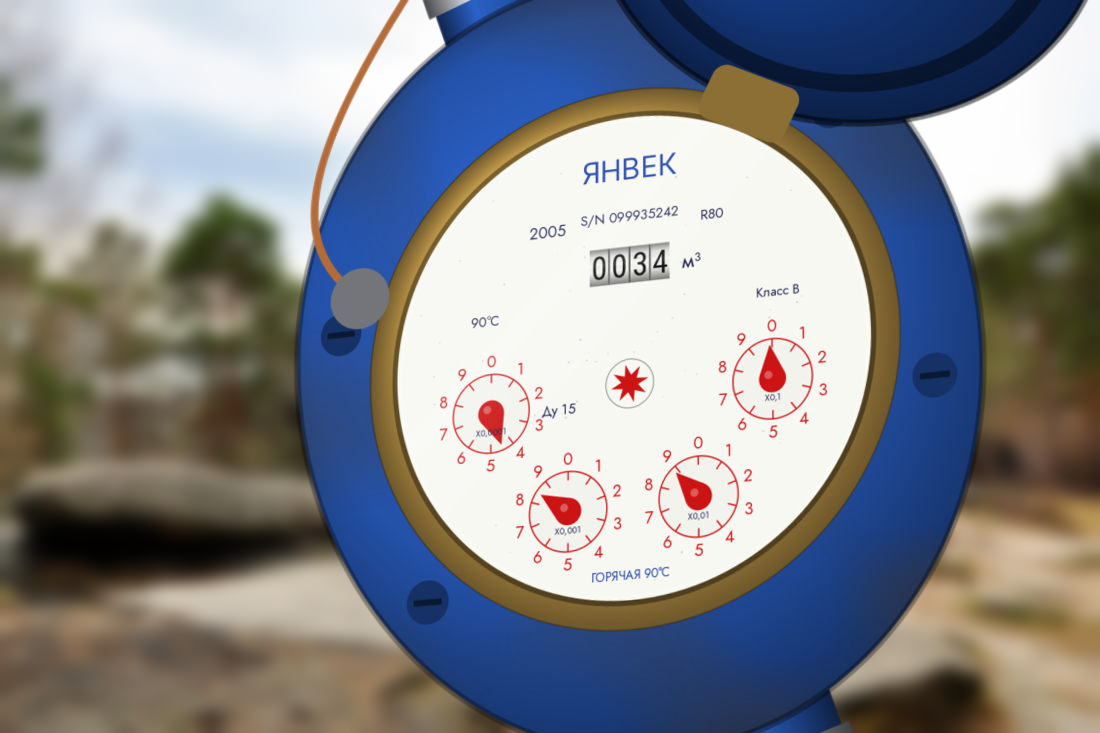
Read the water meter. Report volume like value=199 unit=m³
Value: value=33.9884 unit=m³
